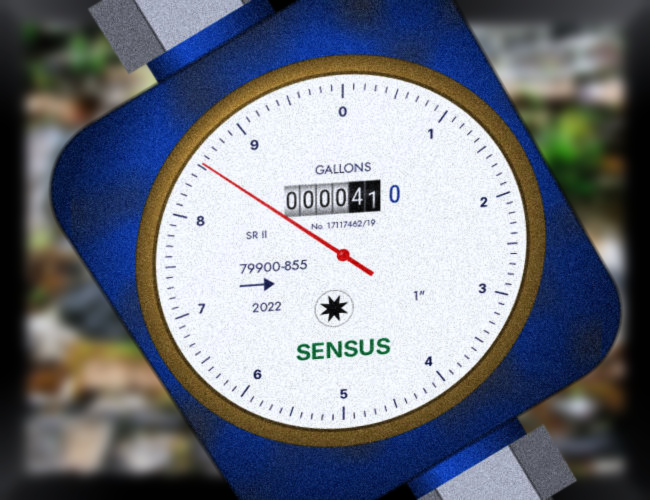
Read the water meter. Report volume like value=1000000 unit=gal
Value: value=408.5 unit=gal
